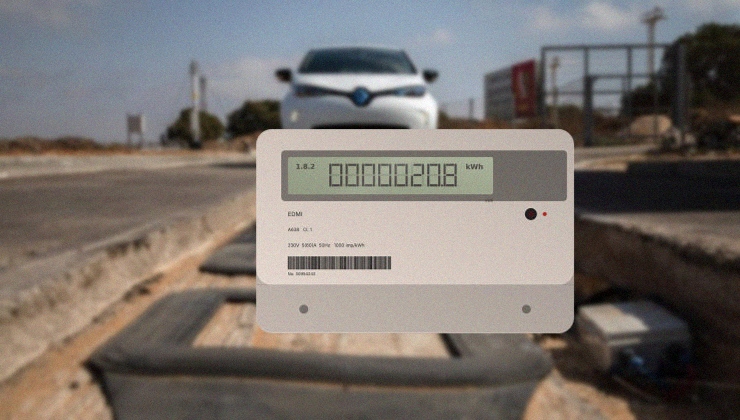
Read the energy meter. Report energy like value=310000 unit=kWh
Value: value=20.8 unit=kWh
